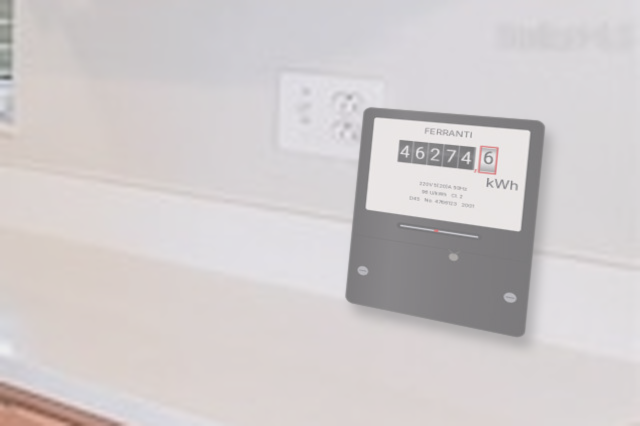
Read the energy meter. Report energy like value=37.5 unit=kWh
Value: value=46274.6 unit=kWh
